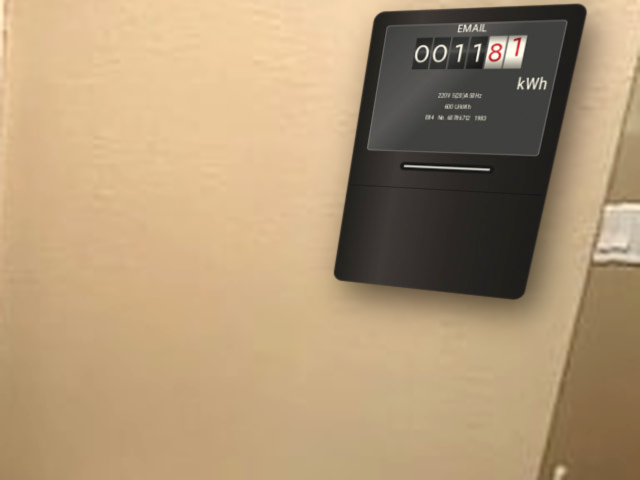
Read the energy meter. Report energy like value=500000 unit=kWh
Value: value=11.81 unit=kWh
